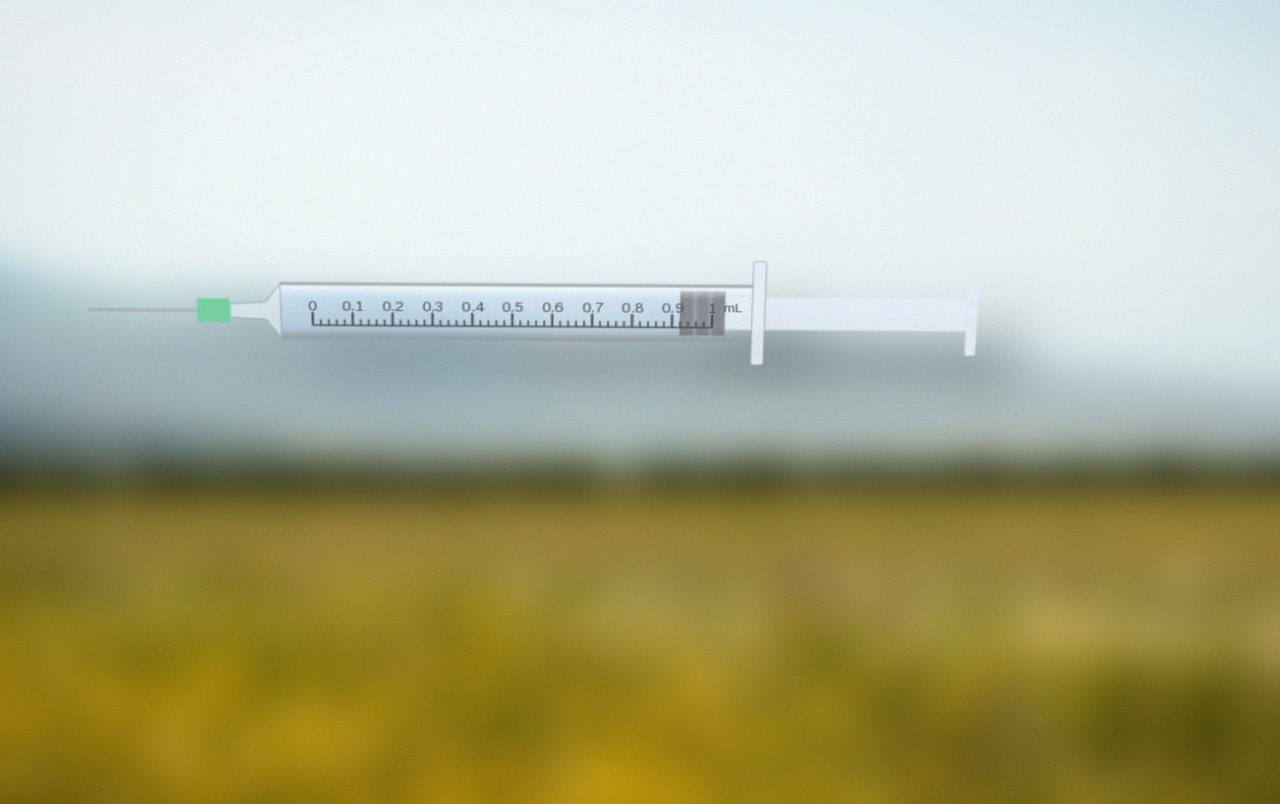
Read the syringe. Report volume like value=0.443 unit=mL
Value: value=0.92 unit=mL
